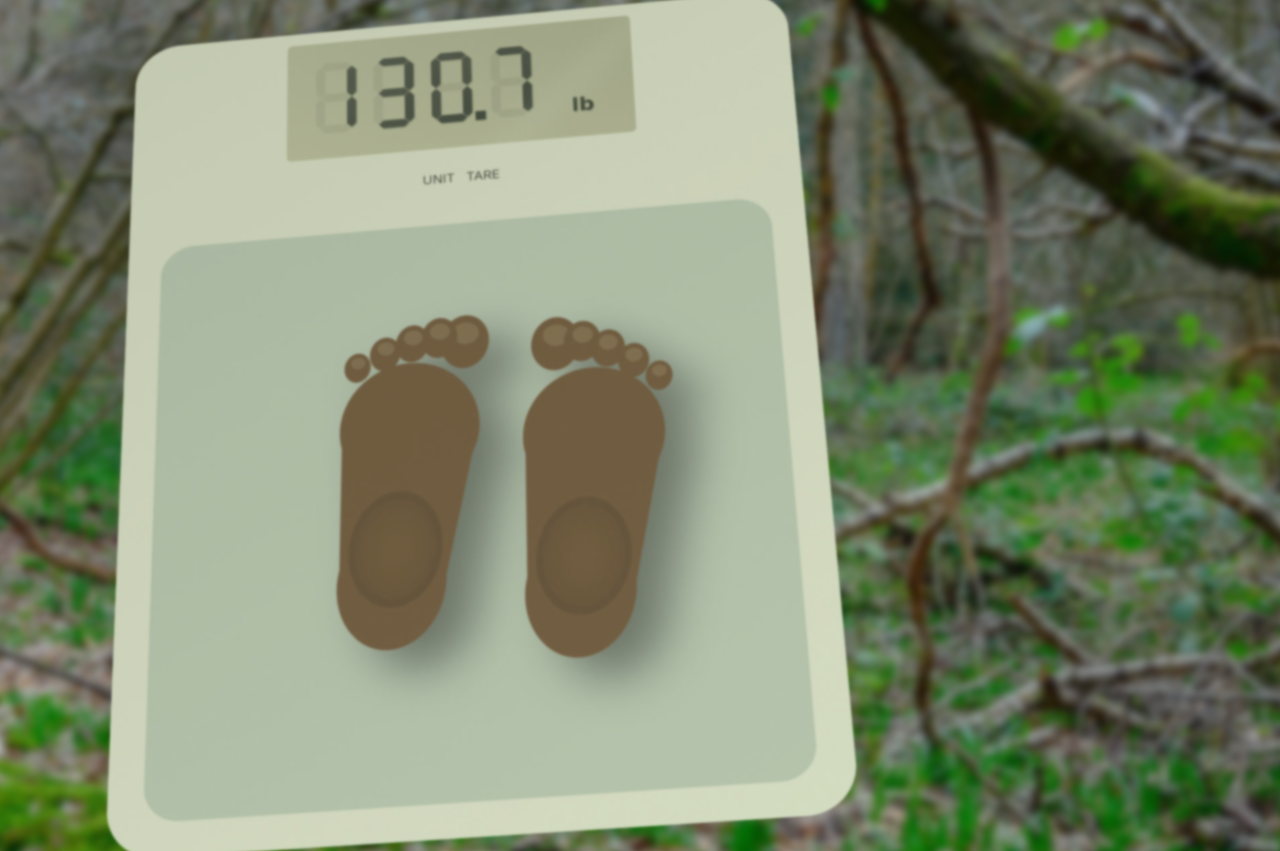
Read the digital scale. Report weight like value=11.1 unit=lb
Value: value=130.7 unit=lb
